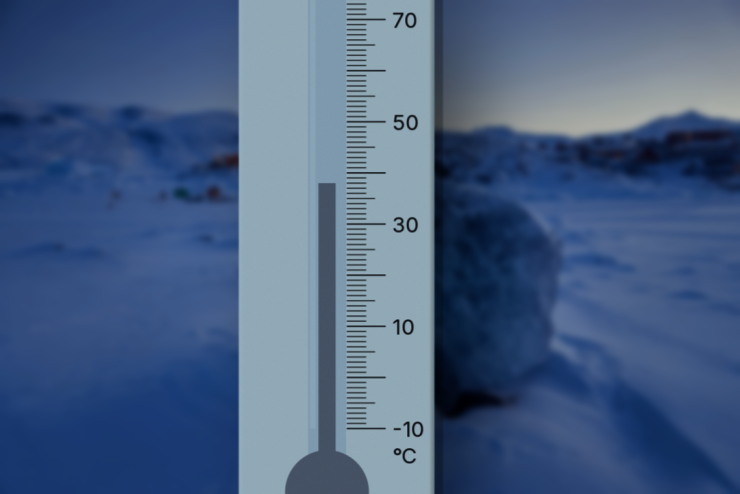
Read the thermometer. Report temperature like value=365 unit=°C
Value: value=38 unit=°C
